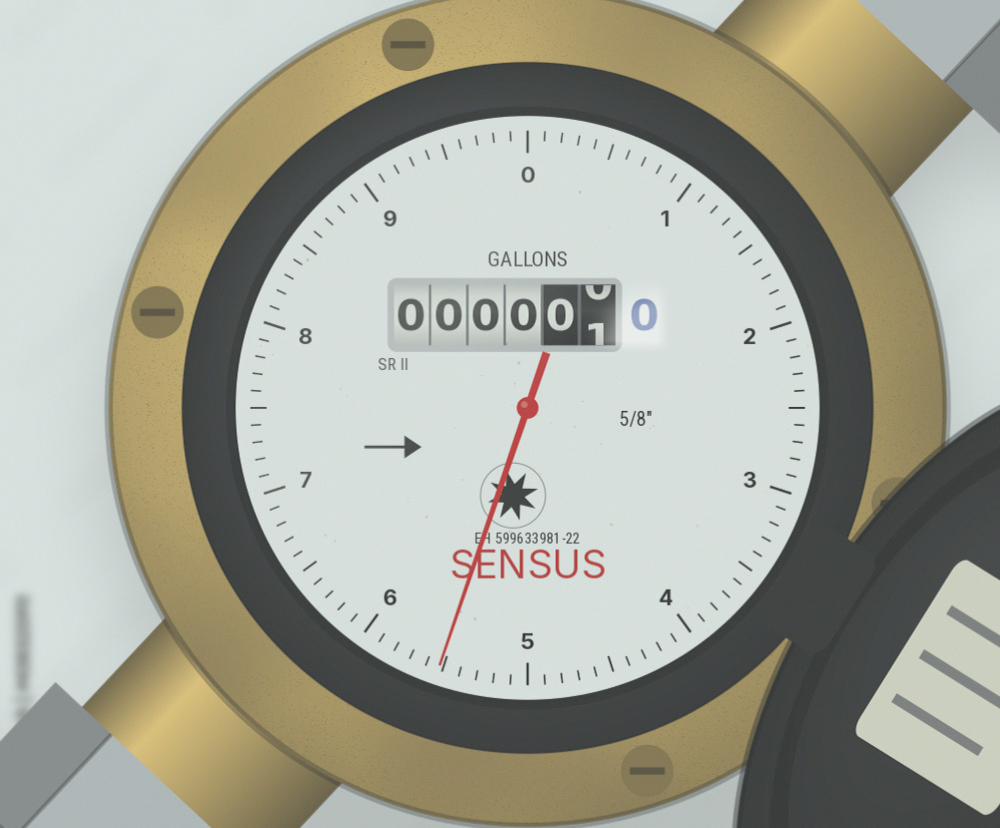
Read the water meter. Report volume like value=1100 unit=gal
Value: value=5.5 unit=gal
